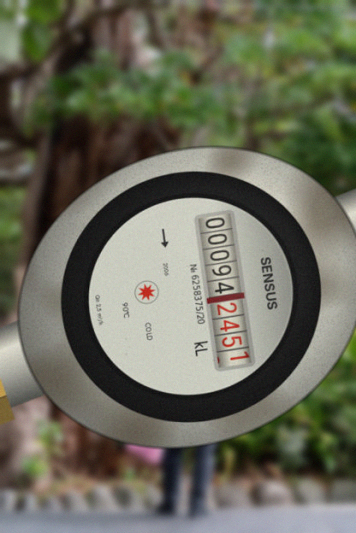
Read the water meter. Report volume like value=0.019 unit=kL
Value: value=94.2451 unit=kL
